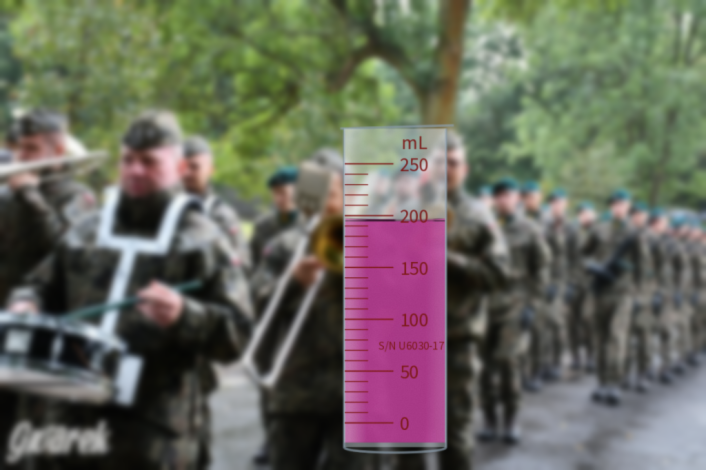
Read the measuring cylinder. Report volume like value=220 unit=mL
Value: value=195 unit=mL
